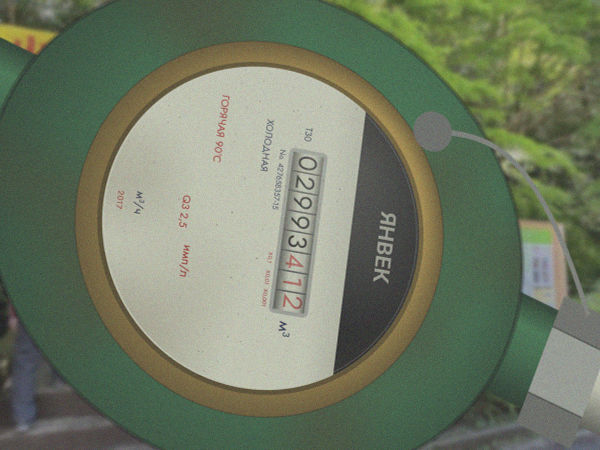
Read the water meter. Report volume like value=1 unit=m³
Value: value=2993.412 unit=m³
